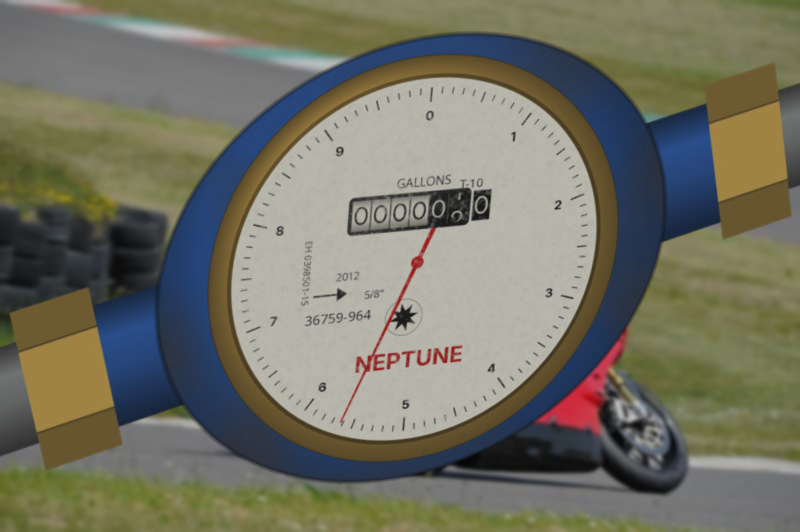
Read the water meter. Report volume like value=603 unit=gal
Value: value=15.6 unit=gal
